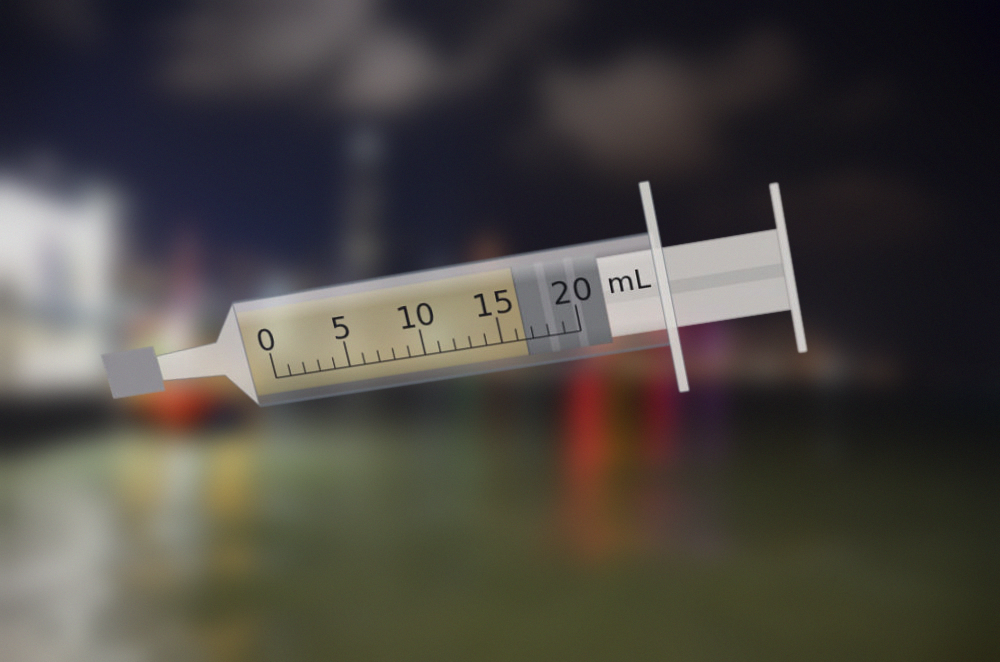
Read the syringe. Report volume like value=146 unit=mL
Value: value=16.5 unit=mL
